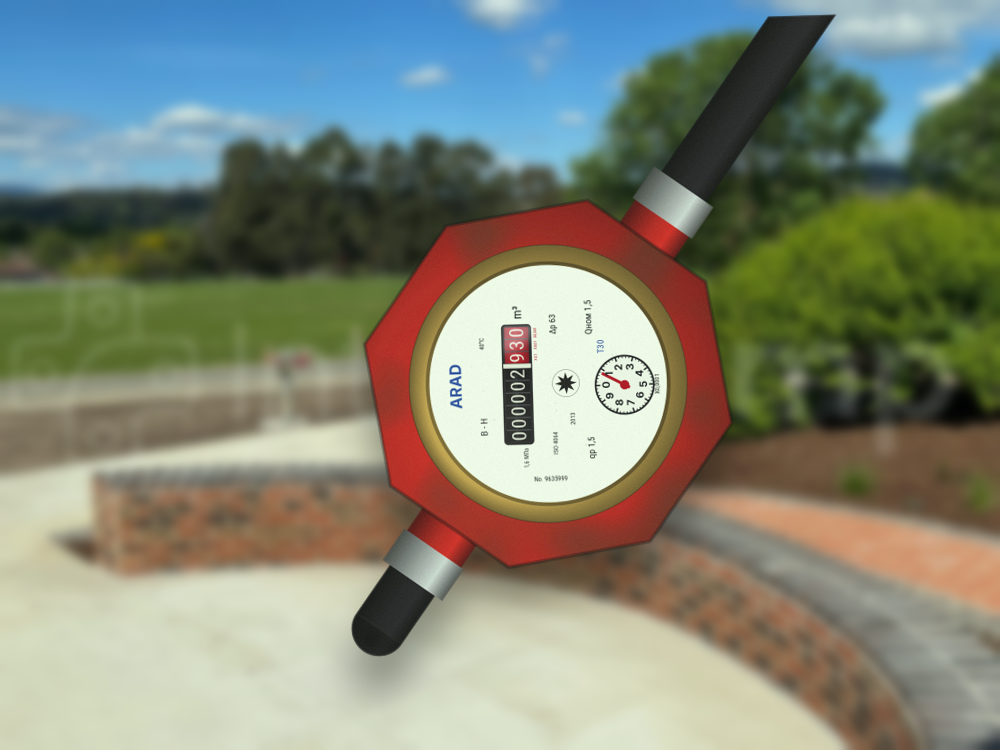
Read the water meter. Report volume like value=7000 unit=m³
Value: value=2.9300 unit=m³
